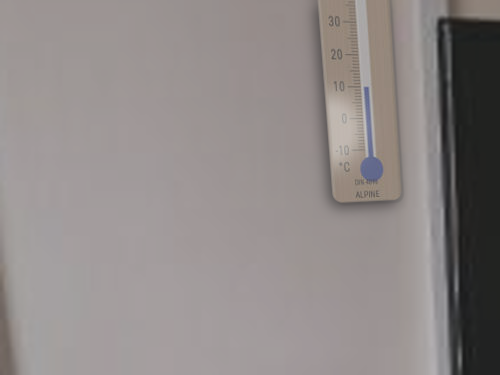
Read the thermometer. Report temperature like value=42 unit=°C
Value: value=10 unit=°C
